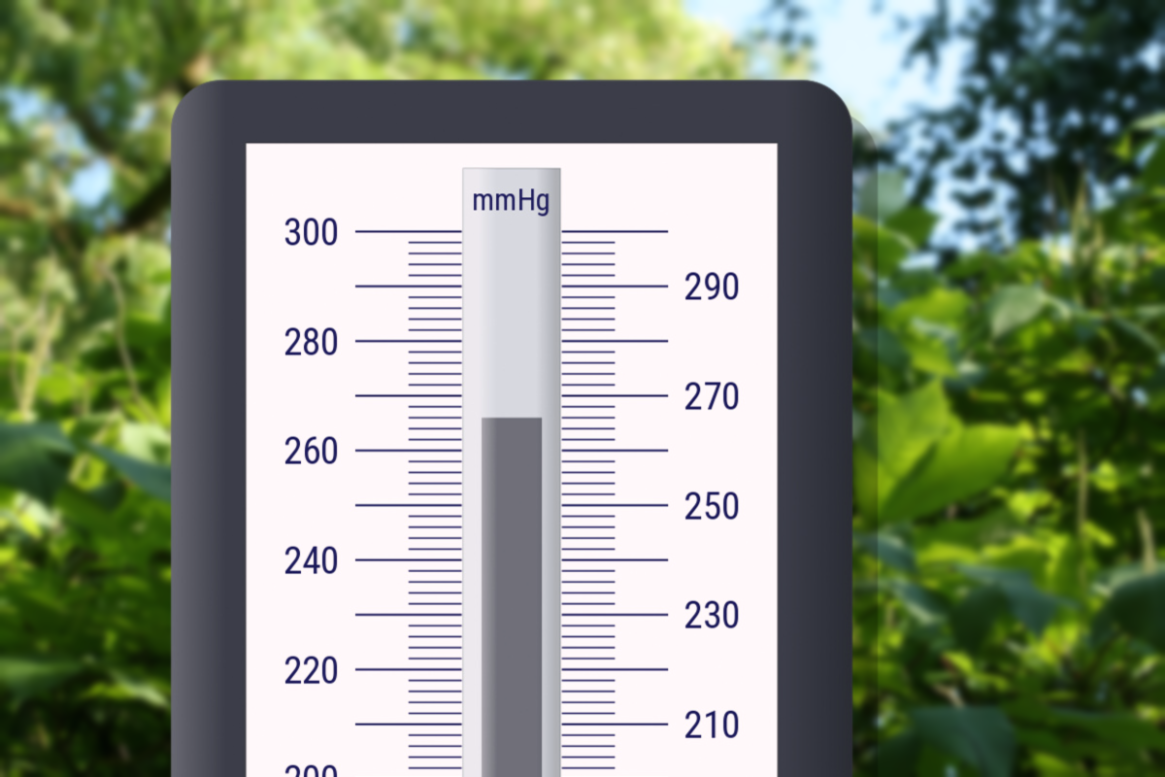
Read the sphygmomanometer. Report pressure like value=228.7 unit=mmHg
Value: value=266 unit=mmHg
